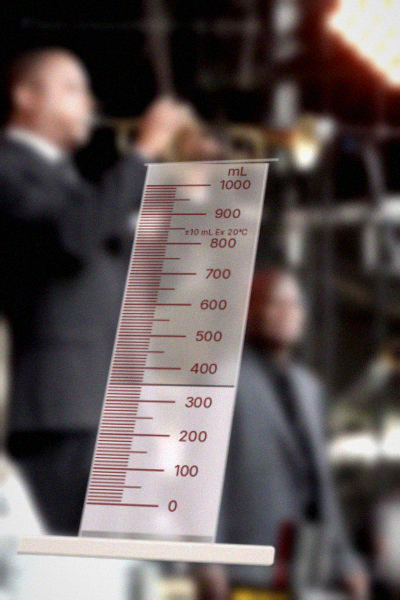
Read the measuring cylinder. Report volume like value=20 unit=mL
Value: value=350 unit=mL
